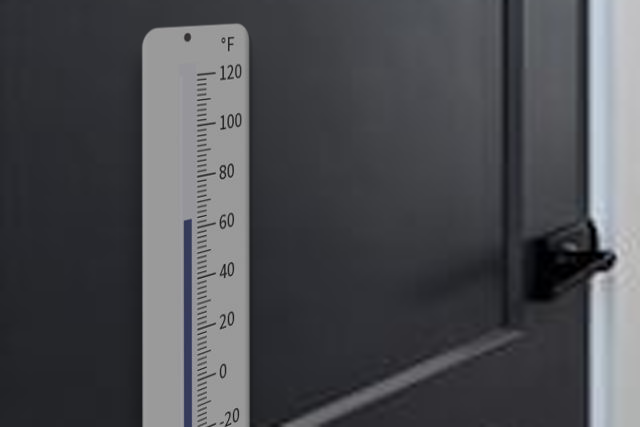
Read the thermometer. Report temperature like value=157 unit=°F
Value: value=64 unit=°F
